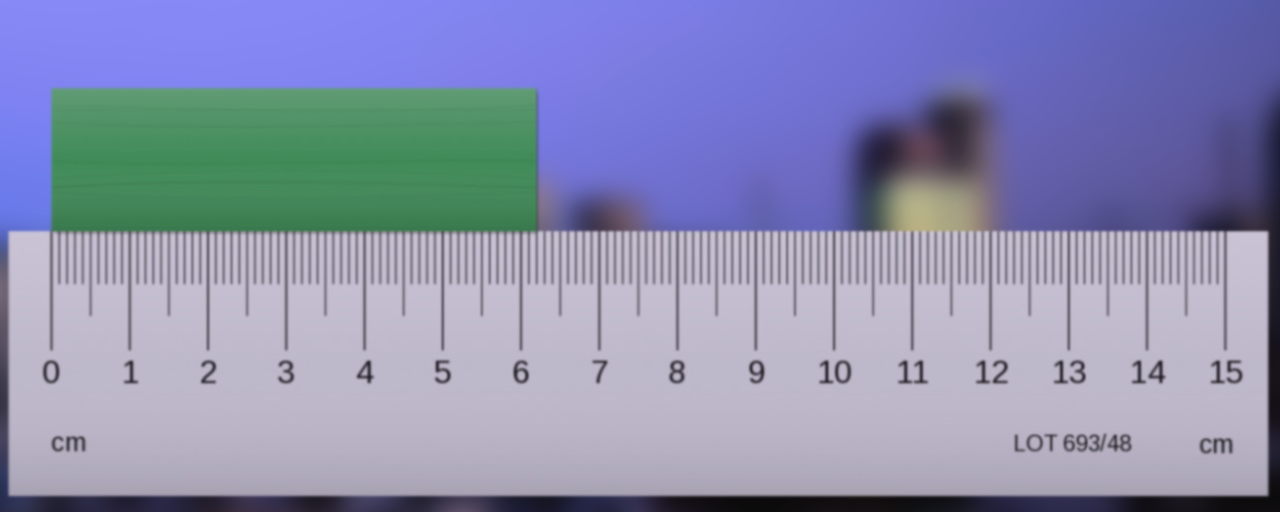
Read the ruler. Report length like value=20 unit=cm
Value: value=6.2 unit=cm
